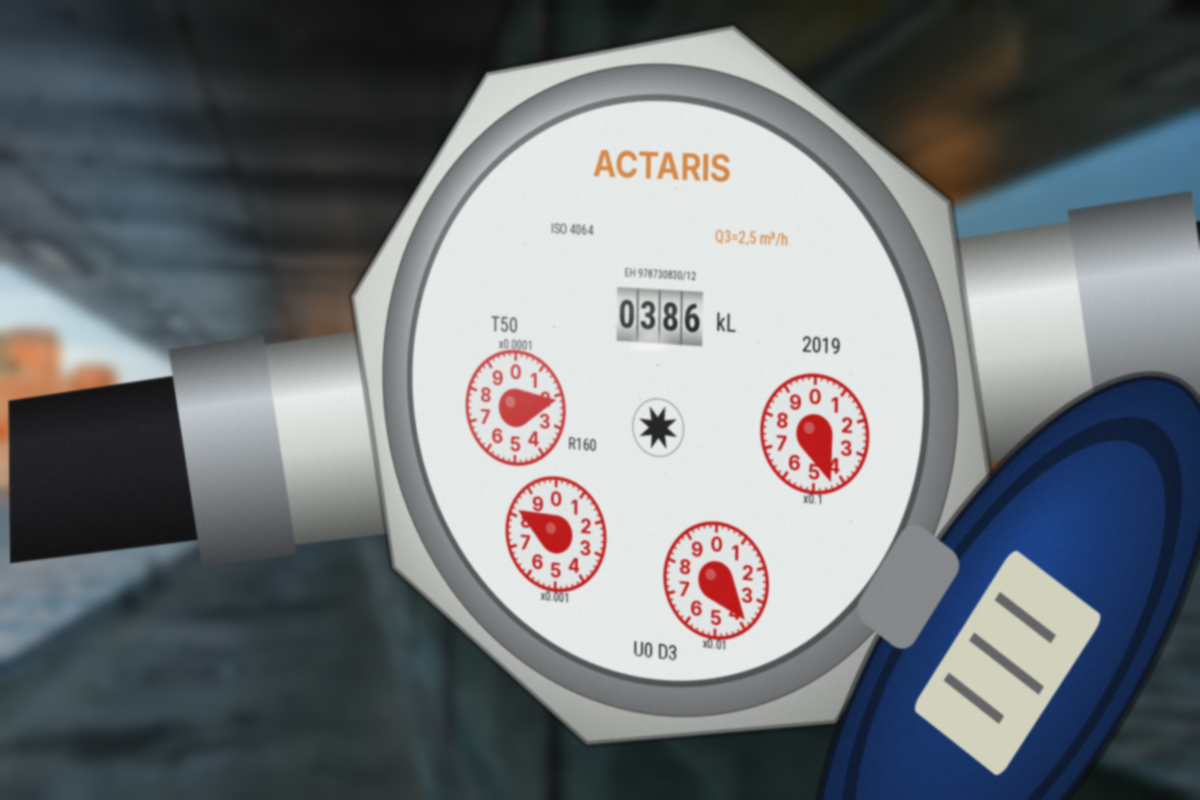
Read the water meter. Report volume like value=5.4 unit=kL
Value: value=386.4382 unit=kL
